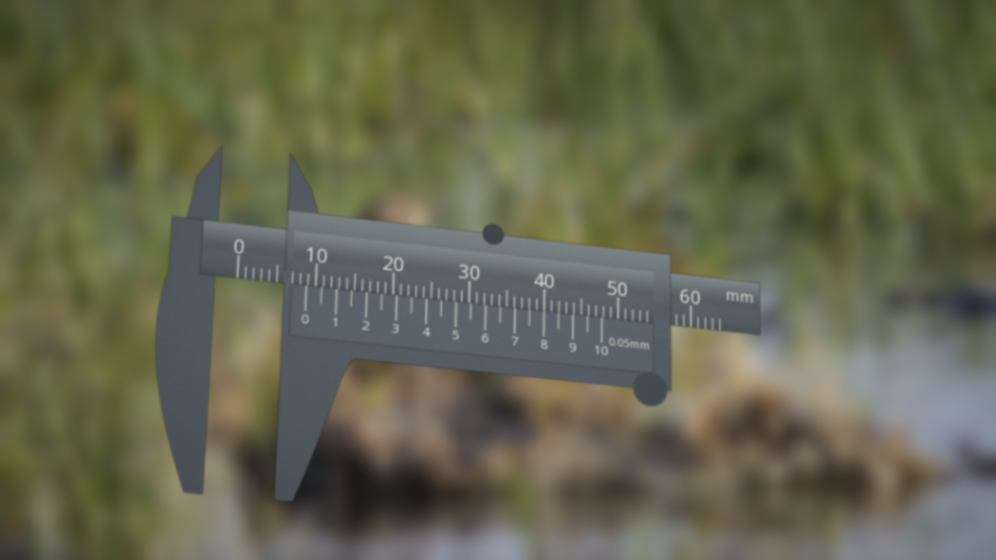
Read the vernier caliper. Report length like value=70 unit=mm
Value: value=8.8 unit=mm
